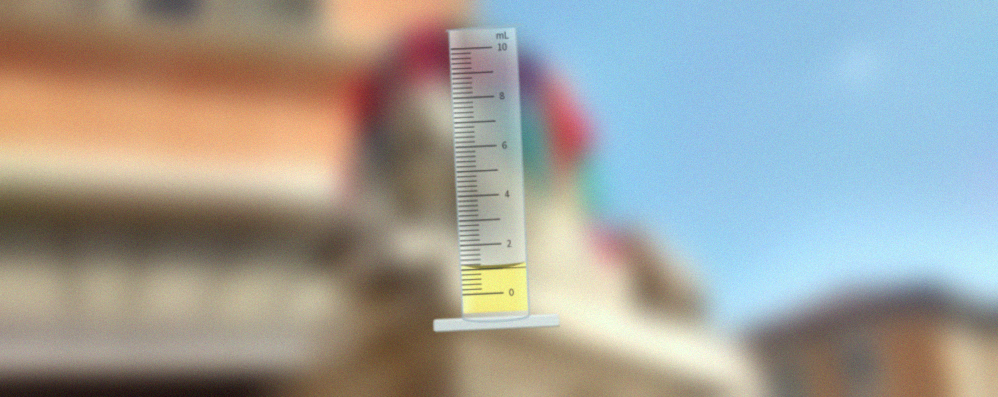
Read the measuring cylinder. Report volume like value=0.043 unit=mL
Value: value=1 unit=mL
